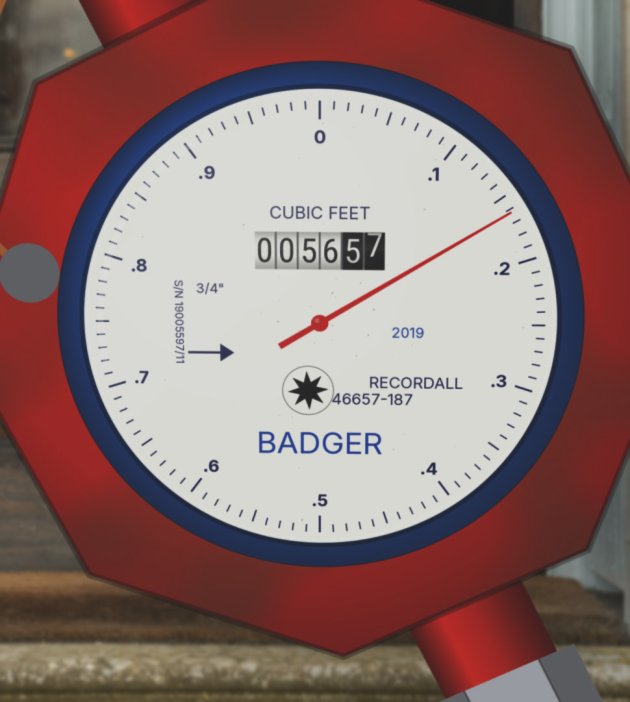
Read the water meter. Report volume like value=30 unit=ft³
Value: value=5657.16 unit=ft³
